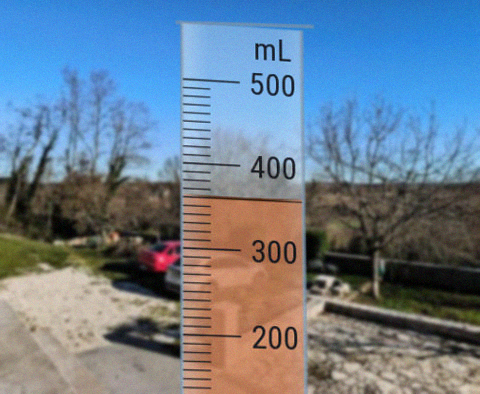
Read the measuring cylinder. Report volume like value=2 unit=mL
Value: value=360 unit=mL
